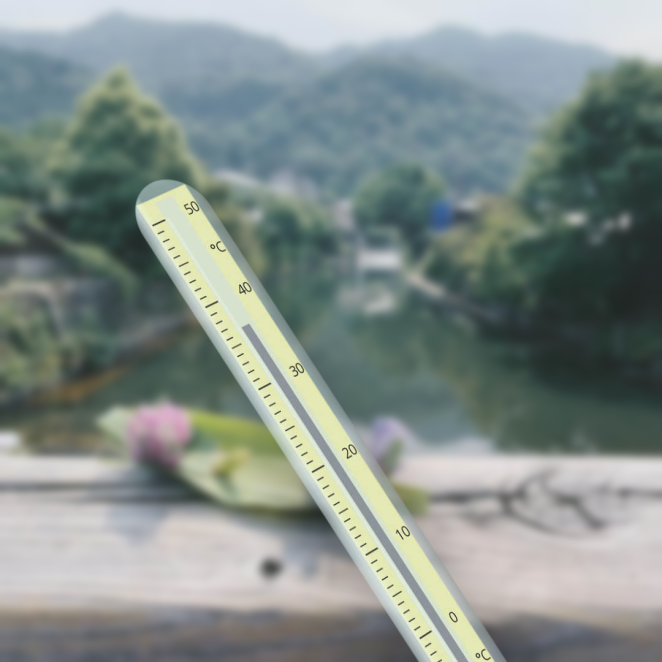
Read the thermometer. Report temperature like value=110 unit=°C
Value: value=36.5 unit=°C
